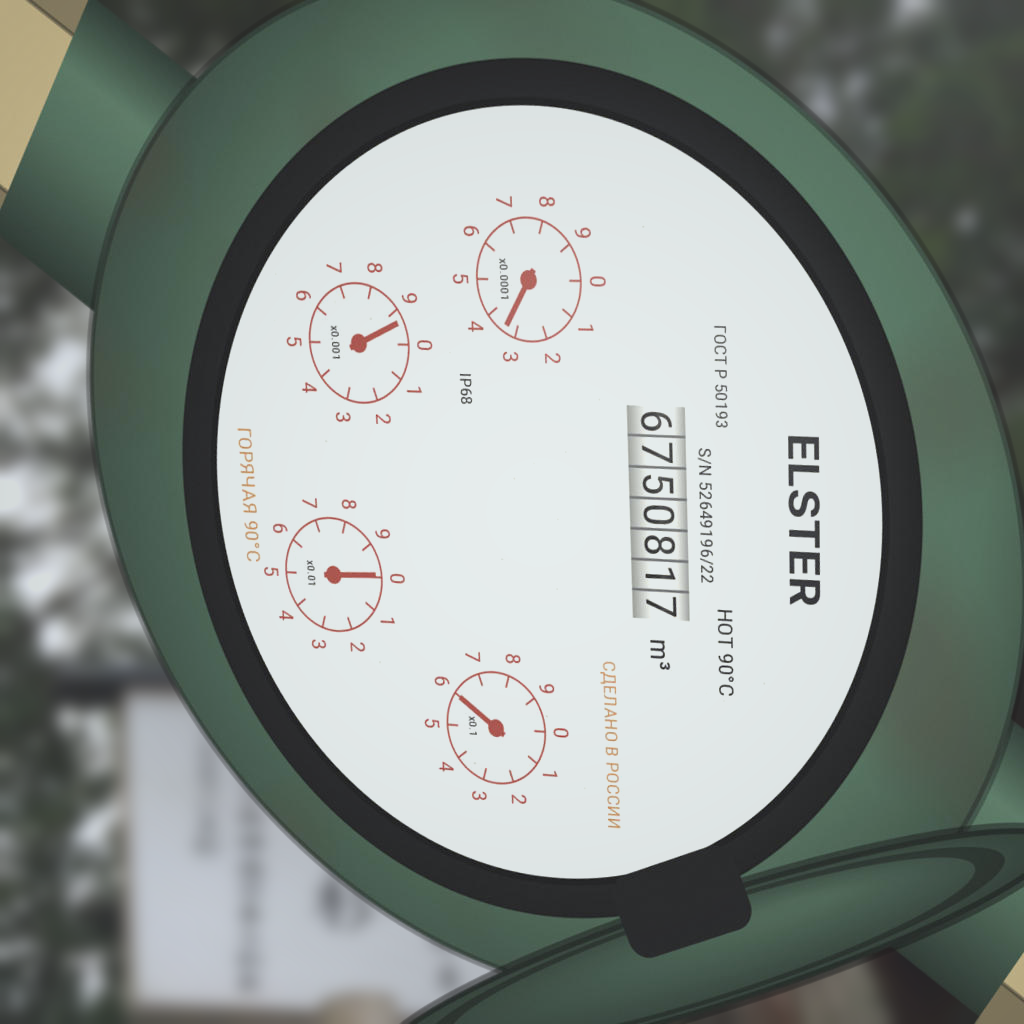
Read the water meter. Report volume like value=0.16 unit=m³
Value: value=6750817.5993 unit=m³
